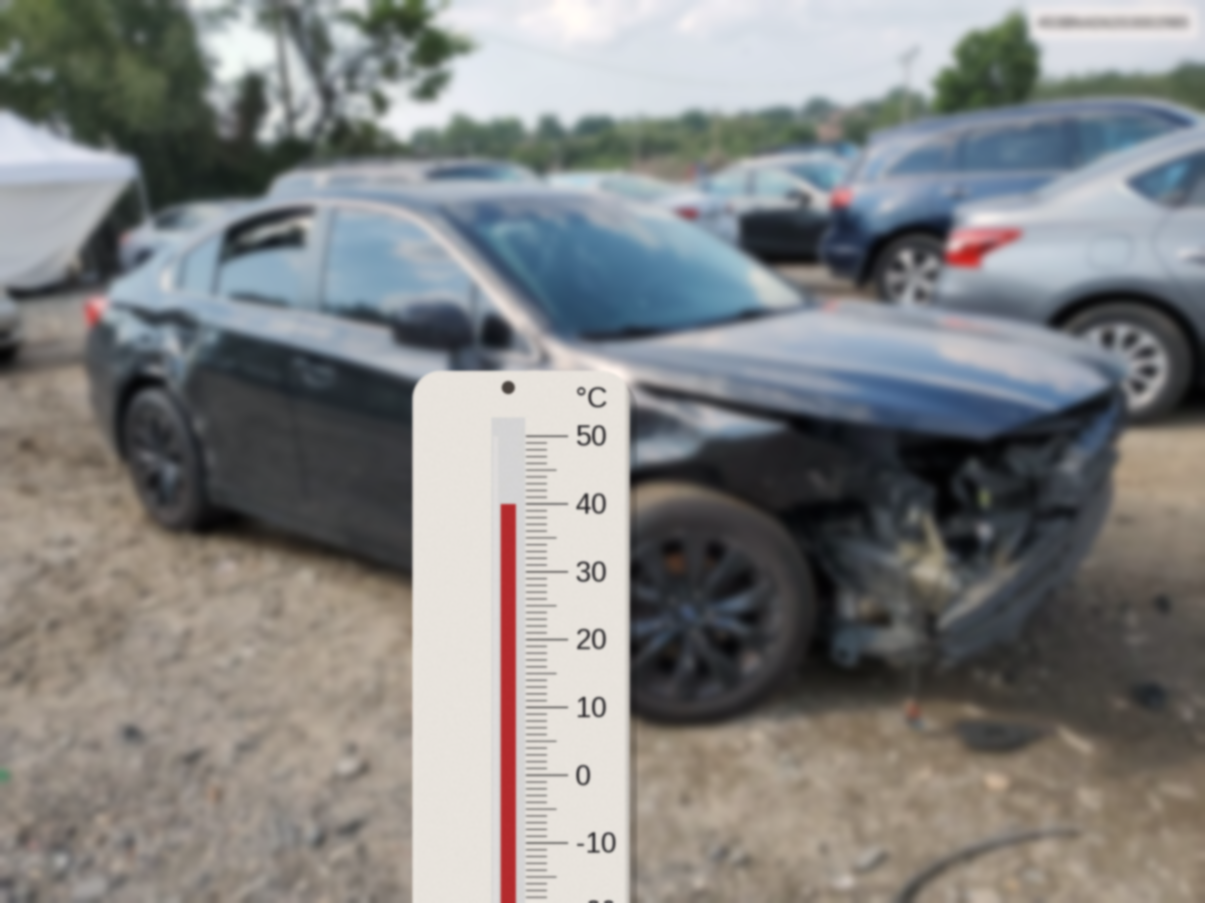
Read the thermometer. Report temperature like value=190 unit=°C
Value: value=40 unit=°C
